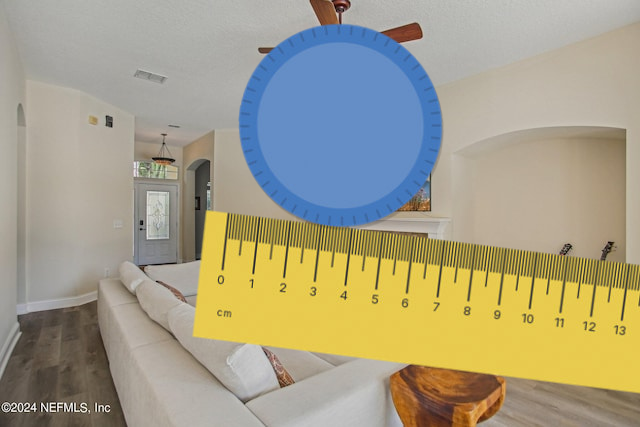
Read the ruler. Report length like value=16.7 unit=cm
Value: value=6.5 unit=cm
